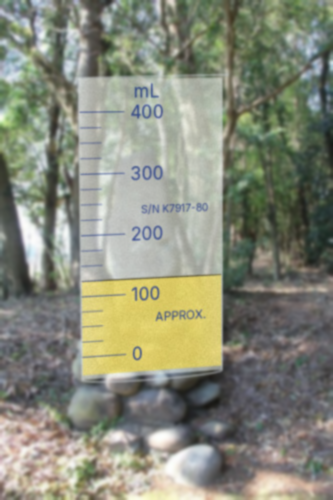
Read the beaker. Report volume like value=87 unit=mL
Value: value=125 unit=mL
